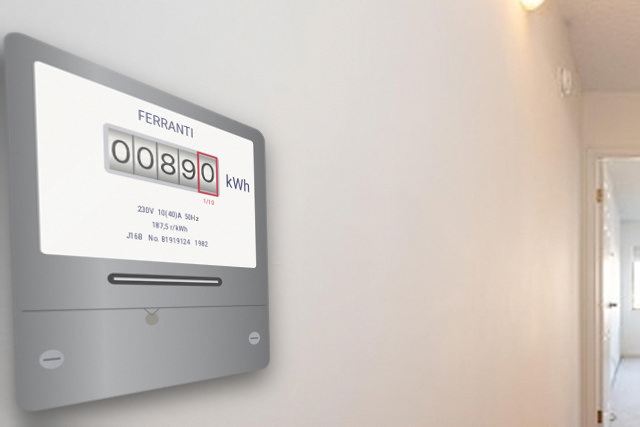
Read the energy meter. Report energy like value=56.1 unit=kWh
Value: value=89.0 unit=kWh
